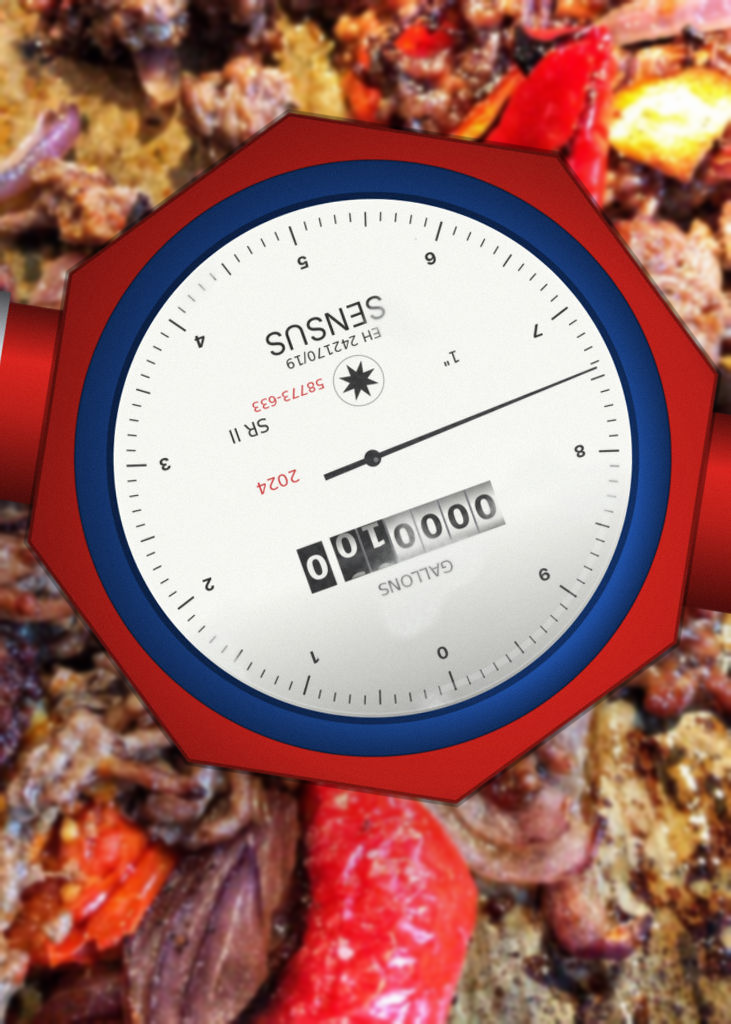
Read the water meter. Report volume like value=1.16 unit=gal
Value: value=97.4 unit=gal
